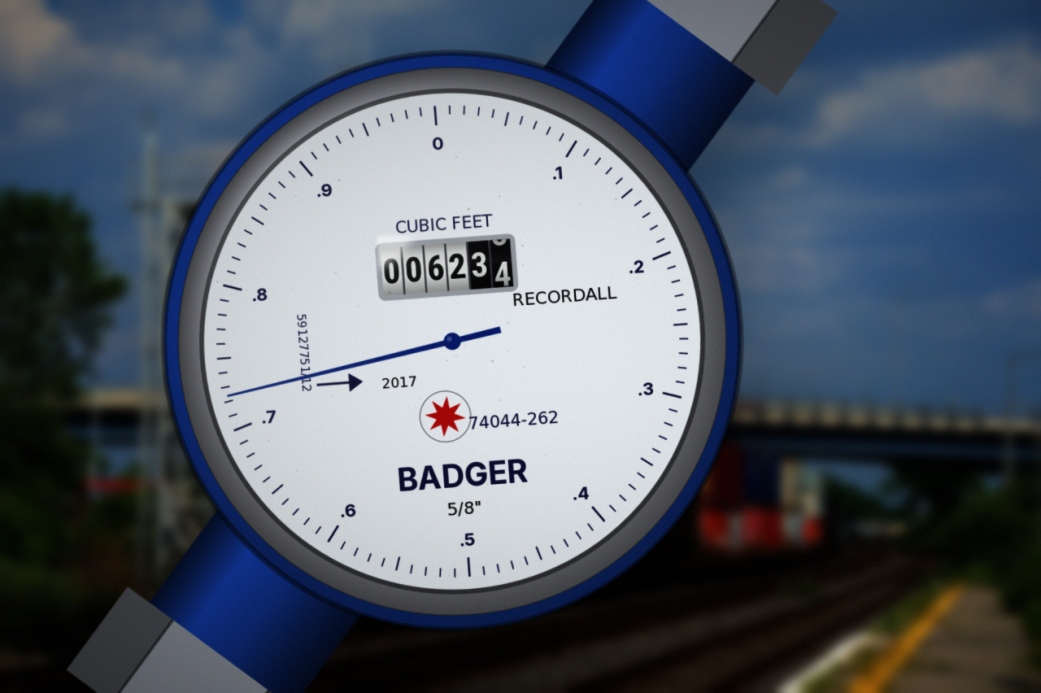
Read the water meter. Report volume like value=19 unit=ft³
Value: value=6233.72 unit=ft³
